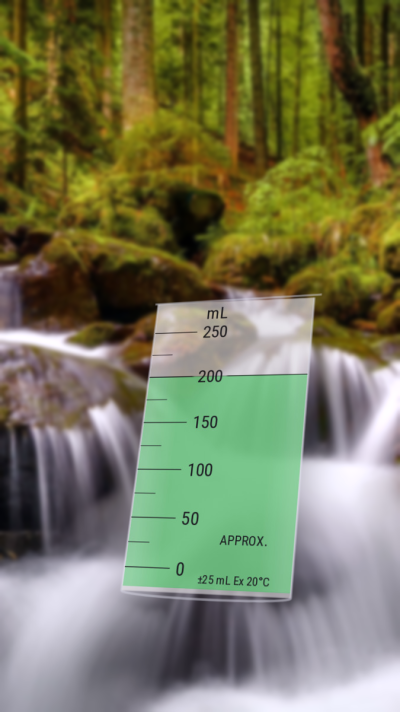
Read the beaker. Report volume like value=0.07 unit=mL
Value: value=200 unit=mL
